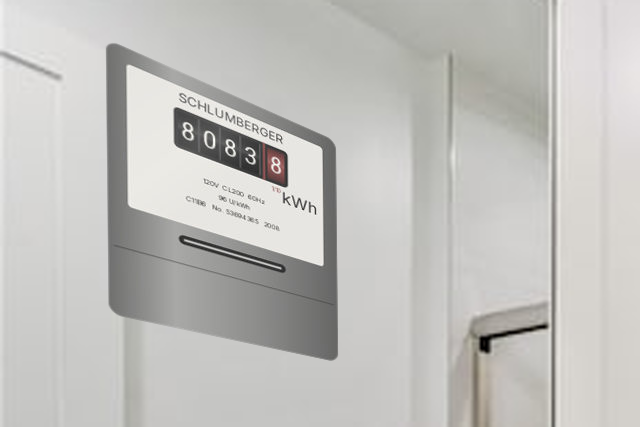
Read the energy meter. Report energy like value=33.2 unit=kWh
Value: value=8083.8 unit=kWh
